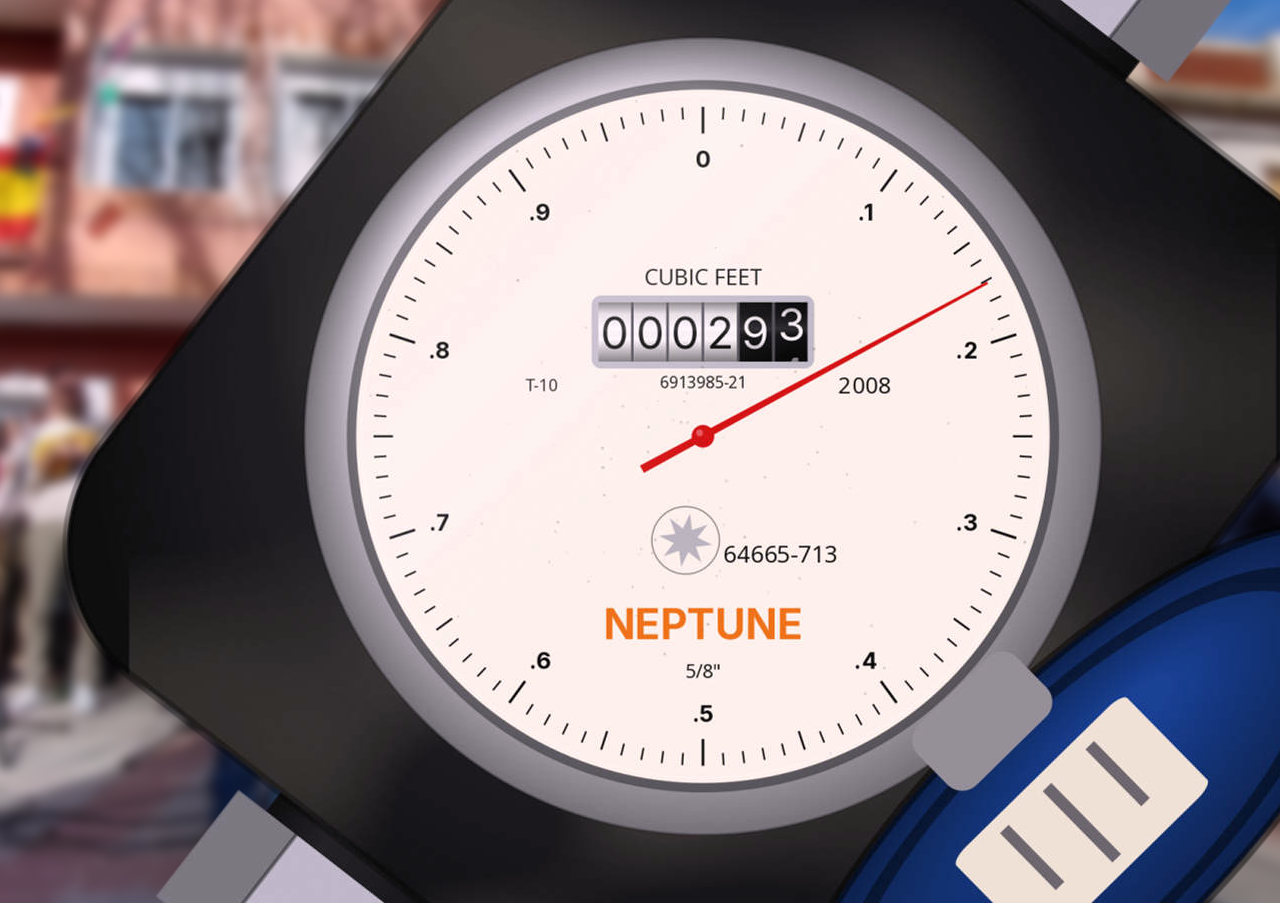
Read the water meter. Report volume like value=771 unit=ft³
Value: value=293.17 unit=ft³
